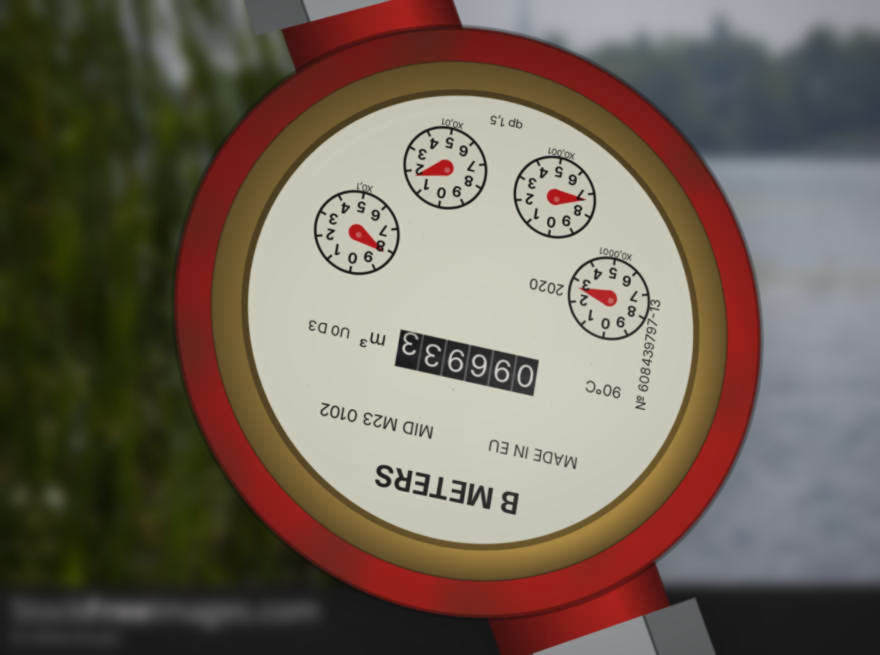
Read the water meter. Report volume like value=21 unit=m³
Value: value=96932.8172 unit=m³
